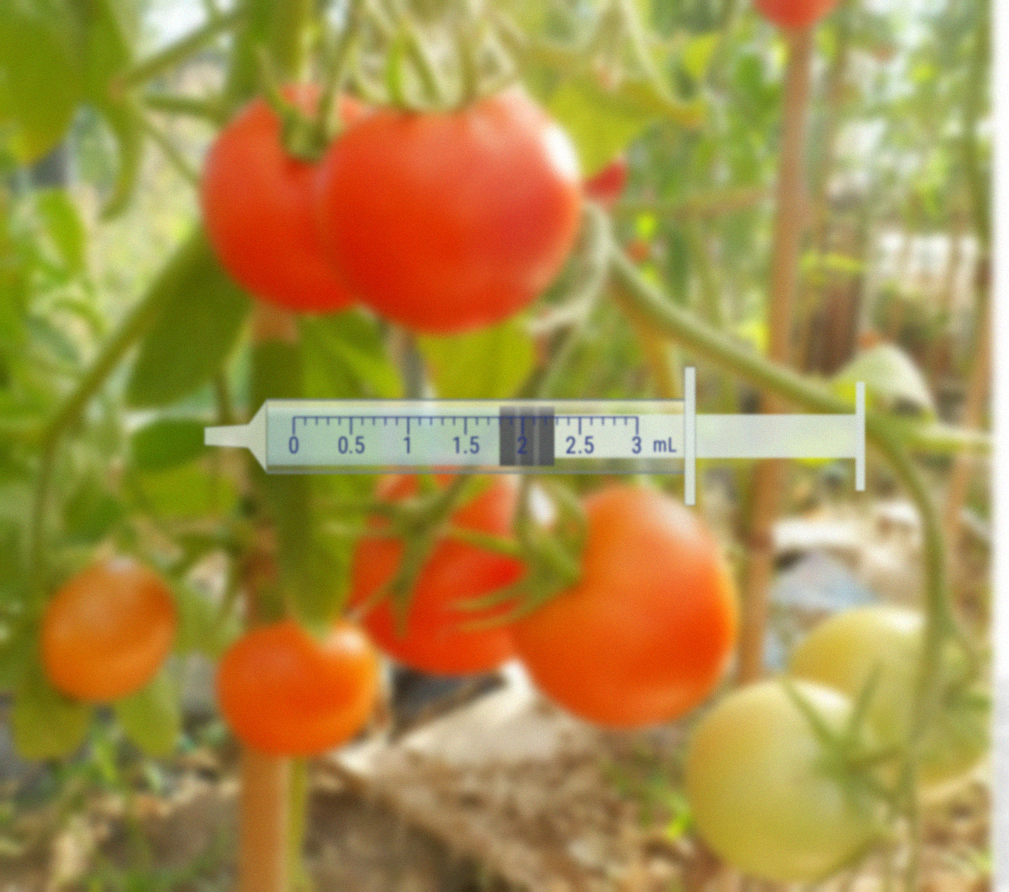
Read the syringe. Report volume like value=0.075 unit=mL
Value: value=1.8 unit=mL
